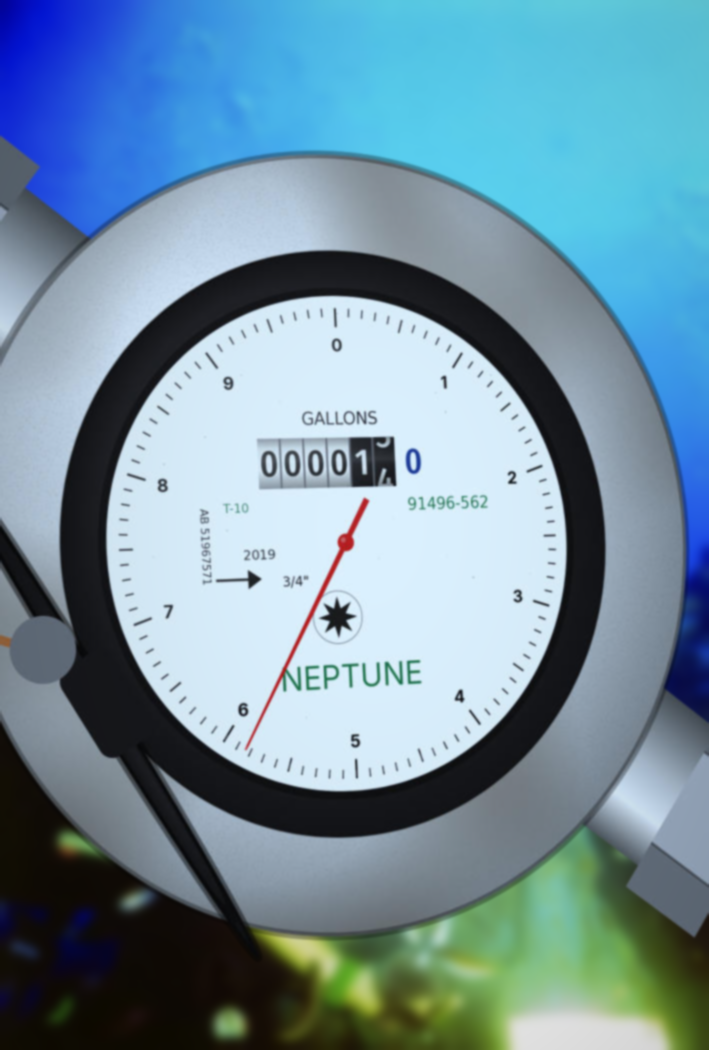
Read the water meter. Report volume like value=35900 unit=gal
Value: value=135.8 unit=gal
